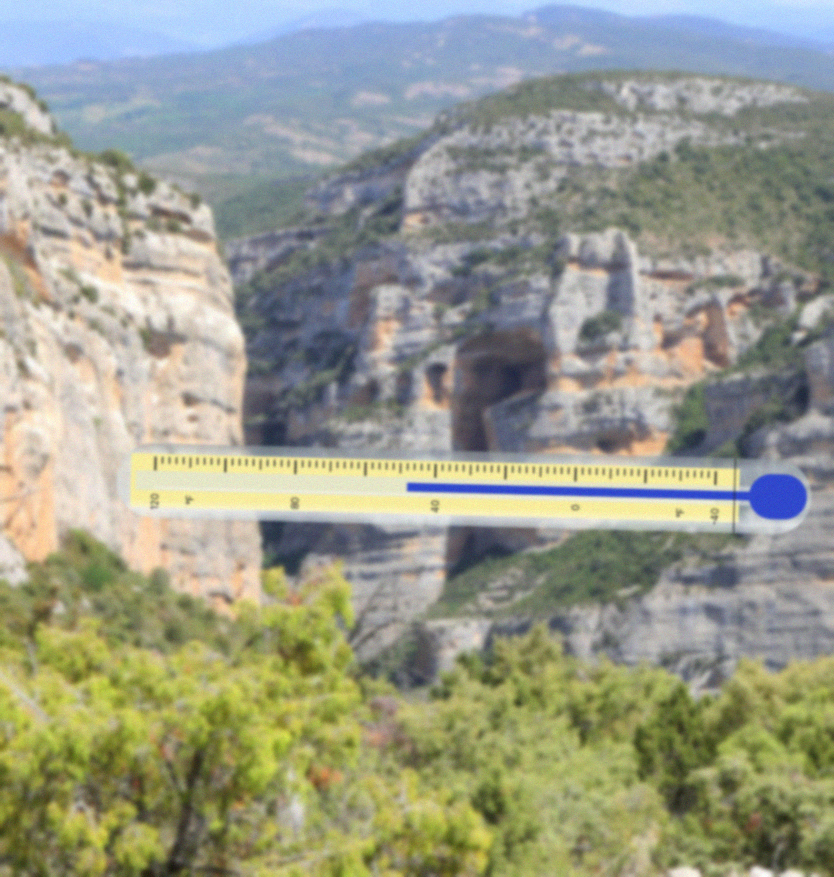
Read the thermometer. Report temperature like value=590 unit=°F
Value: value=48 unit=°F
